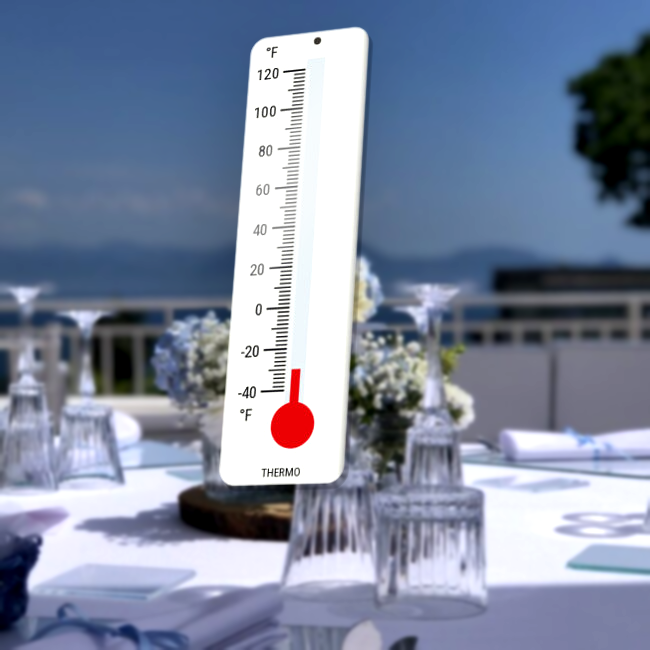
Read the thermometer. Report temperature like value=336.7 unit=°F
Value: value=-30 unit=°F
